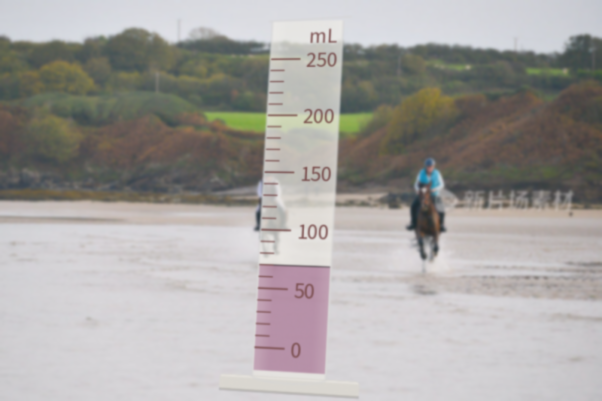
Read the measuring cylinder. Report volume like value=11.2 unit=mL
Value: value=70 unit=mL
